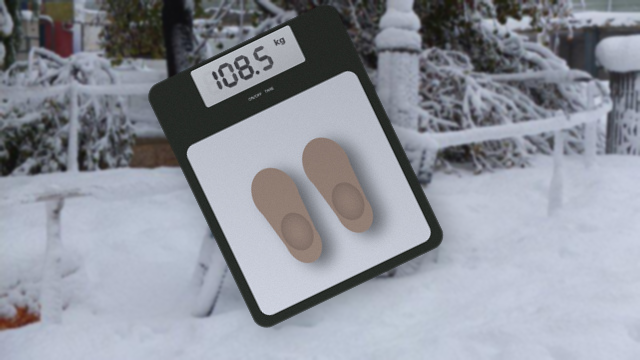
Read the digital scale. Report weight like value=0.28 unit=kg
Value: value=108.5 unit=kg
